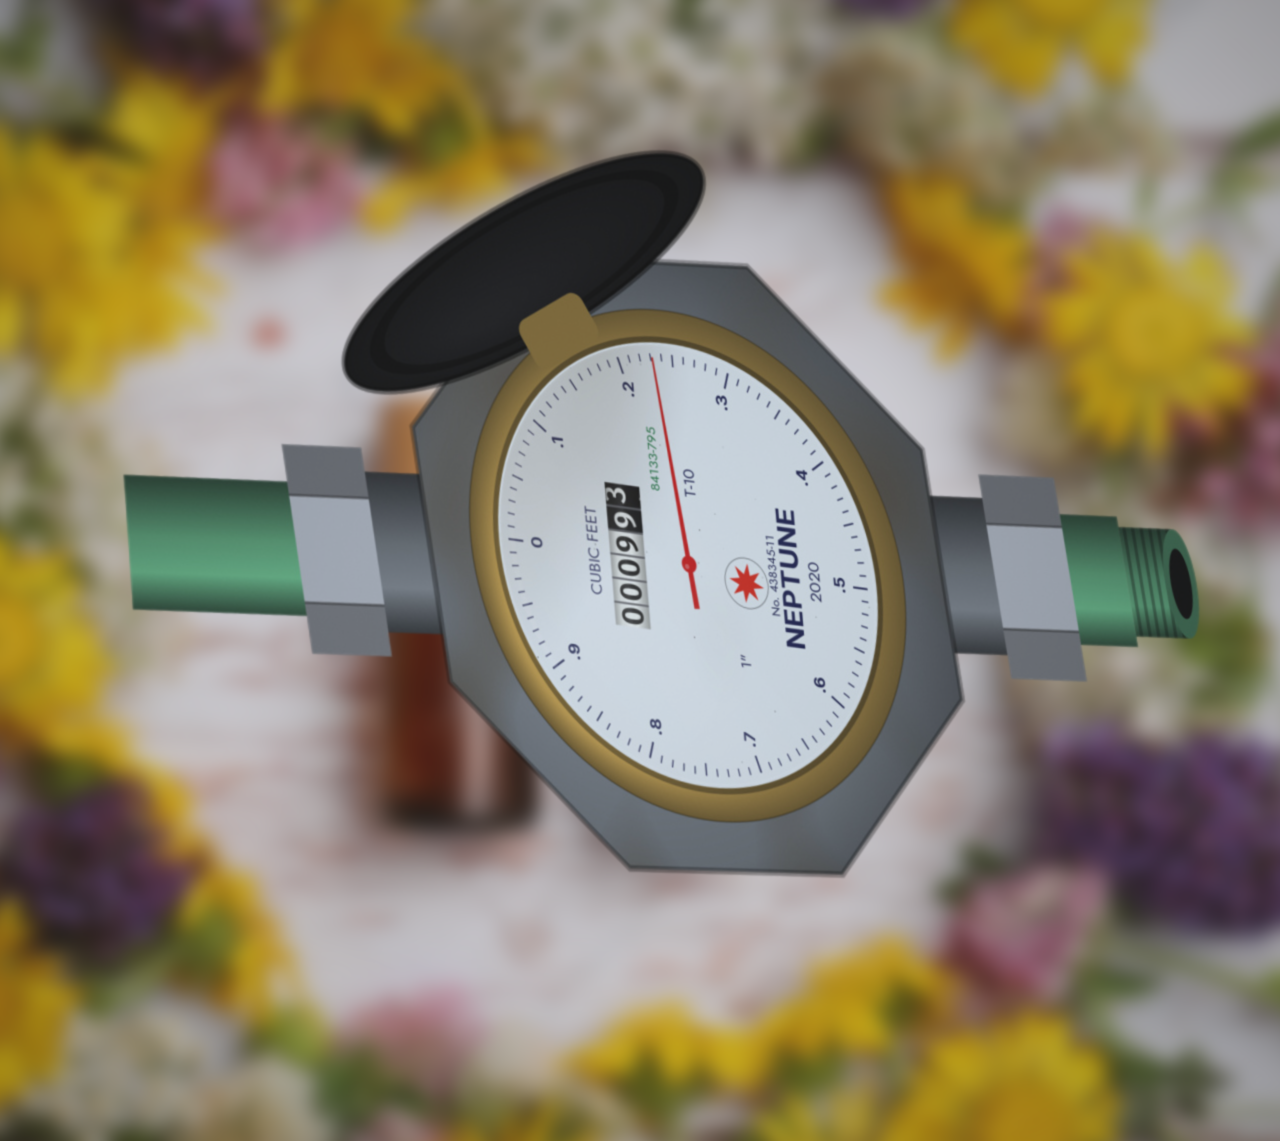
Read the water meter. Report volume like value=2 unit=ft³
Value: value=993.23 unit=ft³
